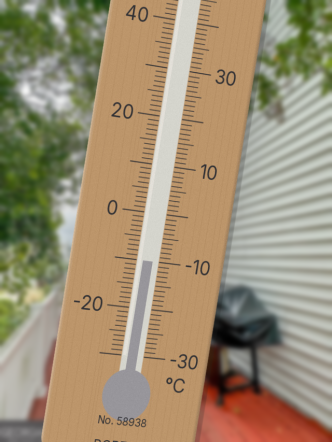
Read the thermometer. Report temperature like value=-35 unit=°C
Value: value=-10 unit=°C
